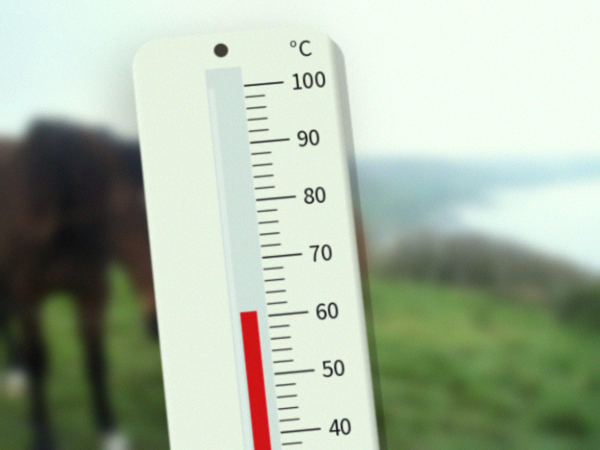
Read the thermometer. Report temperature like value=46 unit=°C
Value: value=61 unit=°C
